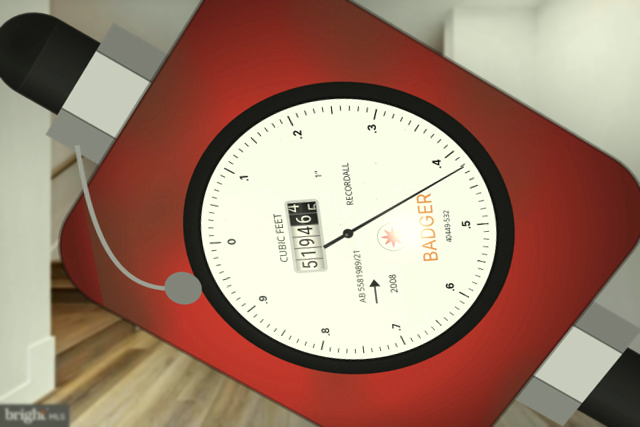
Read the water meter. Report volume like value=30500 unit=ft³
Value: value=519464.42 unit=ft³
